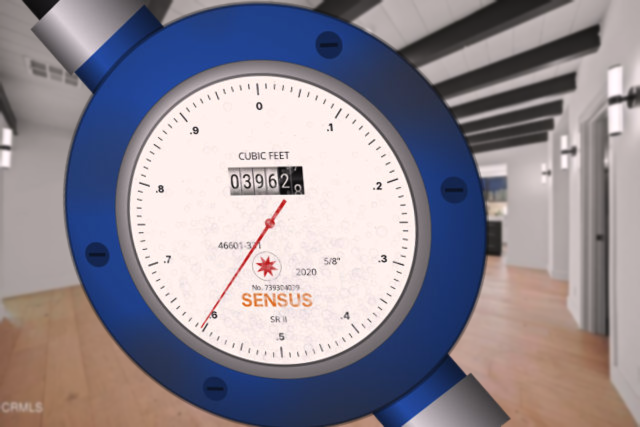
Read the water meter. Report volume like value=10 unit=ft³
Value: value=39627.60 unit=ft³
